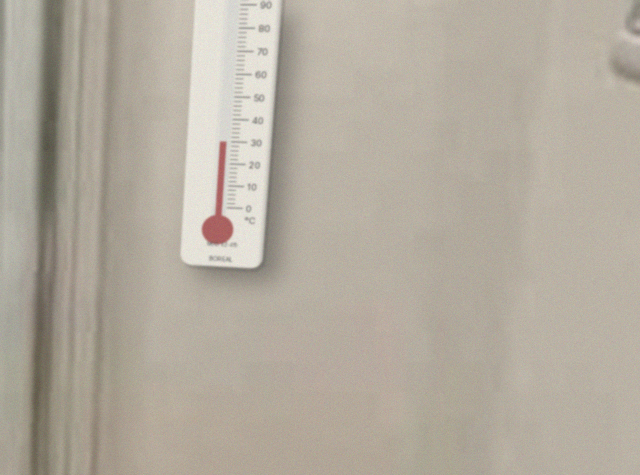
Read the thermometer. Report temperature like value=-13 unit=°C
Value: value=30 unit=°C
